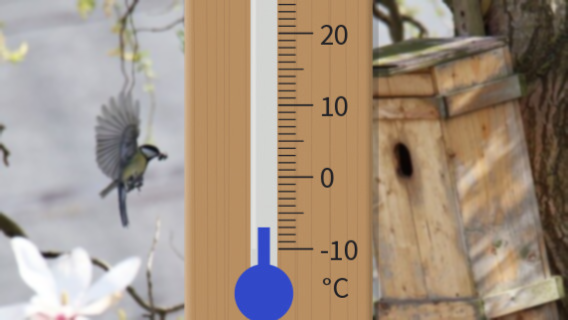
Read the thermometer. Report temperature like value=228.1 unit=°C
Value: value=-7 unit=°C
